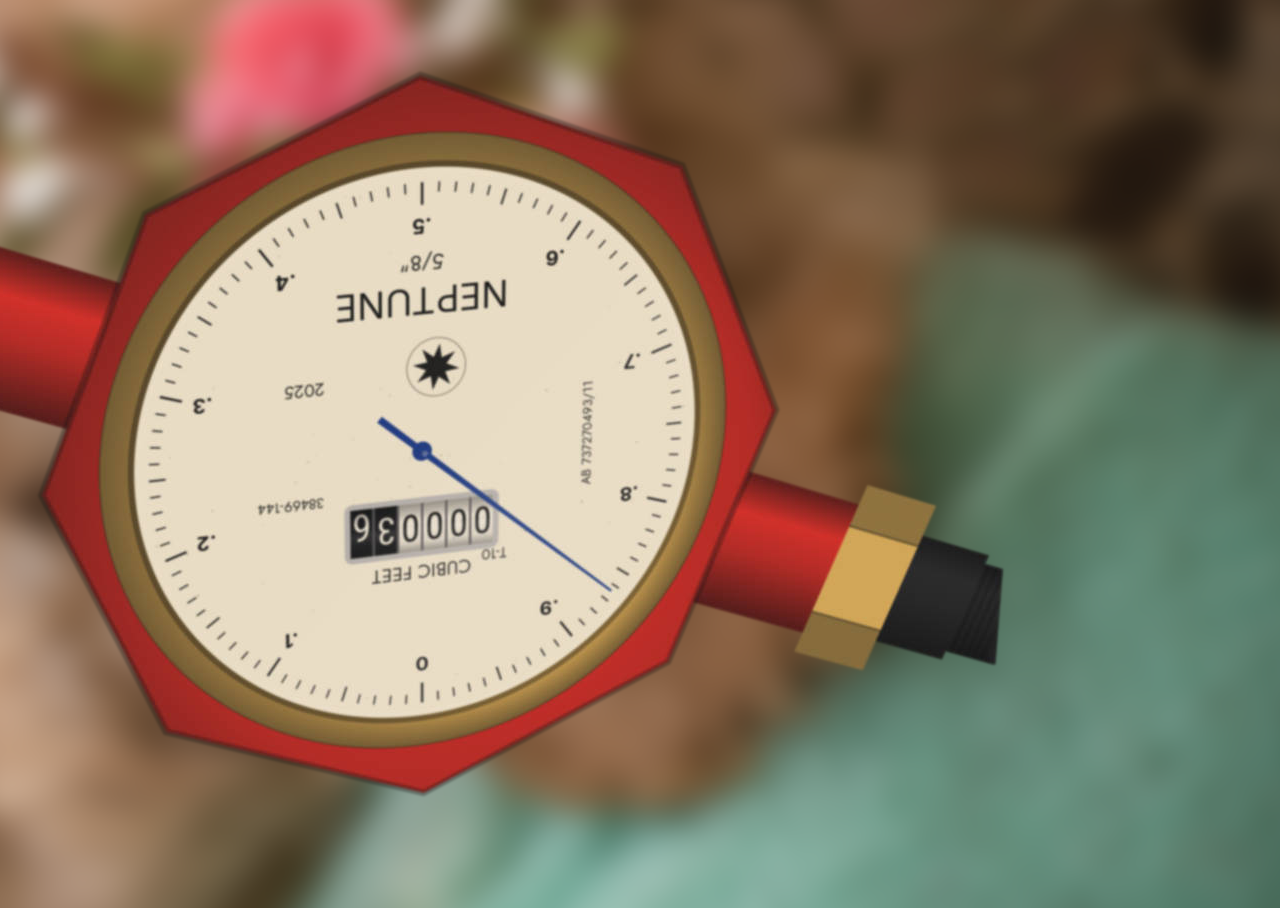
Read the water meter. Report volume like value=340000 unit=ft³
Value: value=35.86 unit=ft³
